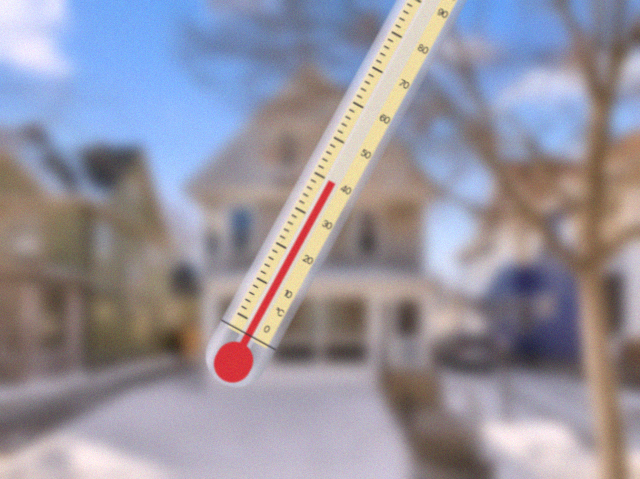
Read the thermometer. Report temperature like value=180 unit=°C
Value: value=40 unit=°C
